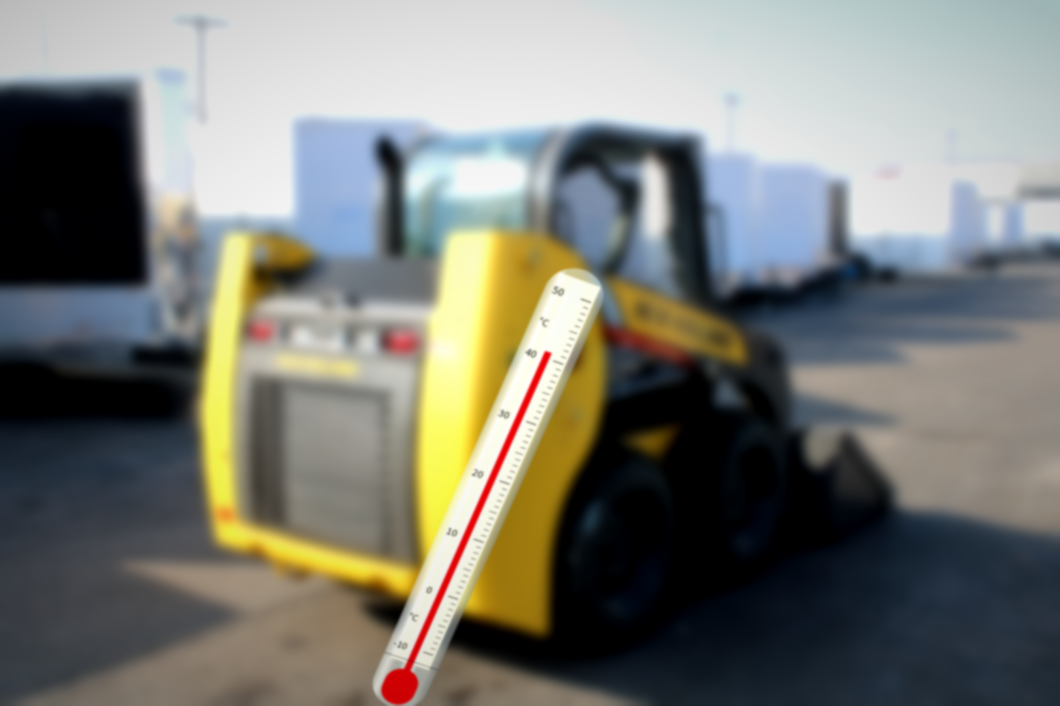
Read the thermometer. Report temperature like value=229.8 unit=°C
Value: value=41 unit=°C
